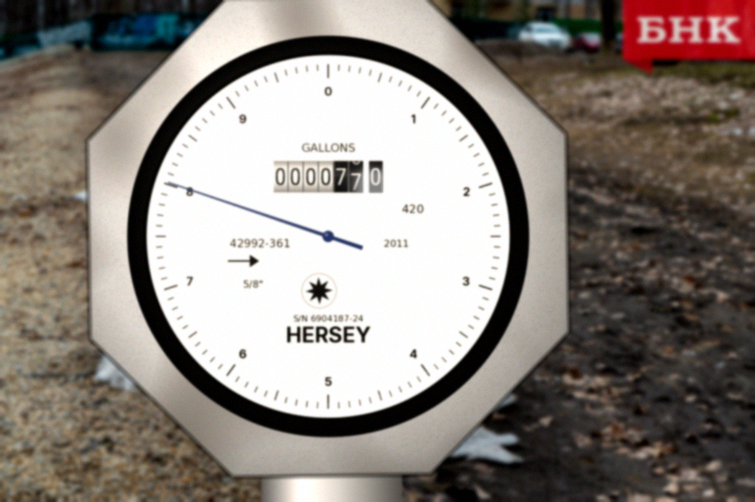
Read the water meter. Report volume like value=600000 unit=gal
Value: value=768.0 unit=gal
